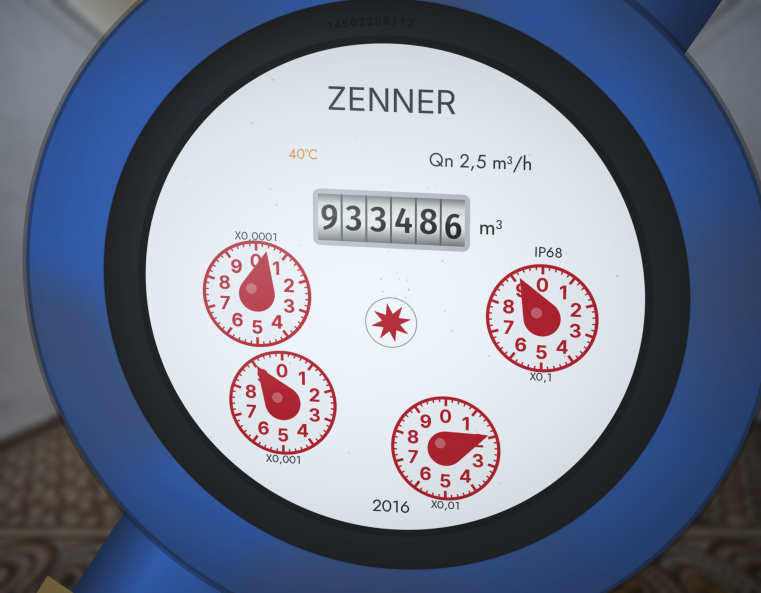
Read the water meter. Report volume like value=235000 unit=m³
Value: value=933485.9190 unit=m³
